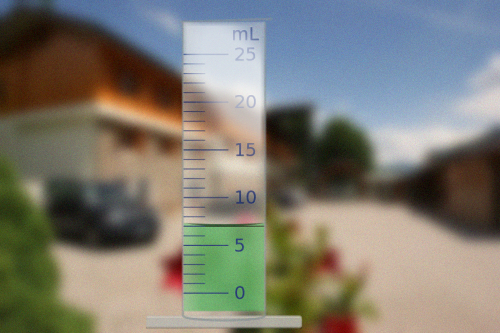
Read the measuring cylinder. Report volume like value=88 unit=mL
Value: value=7 unit=mL
